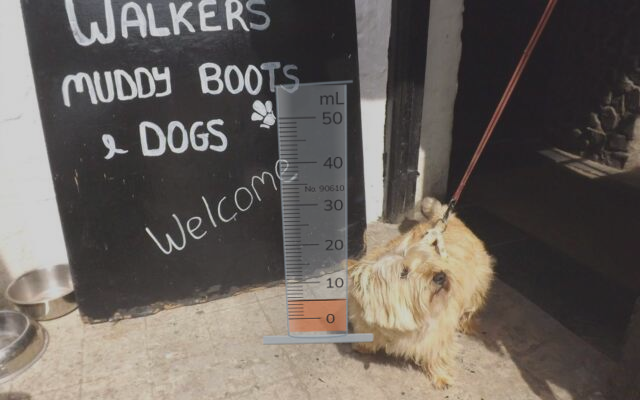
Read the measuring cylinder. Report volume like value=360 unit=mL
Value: value=5 unit=mL
